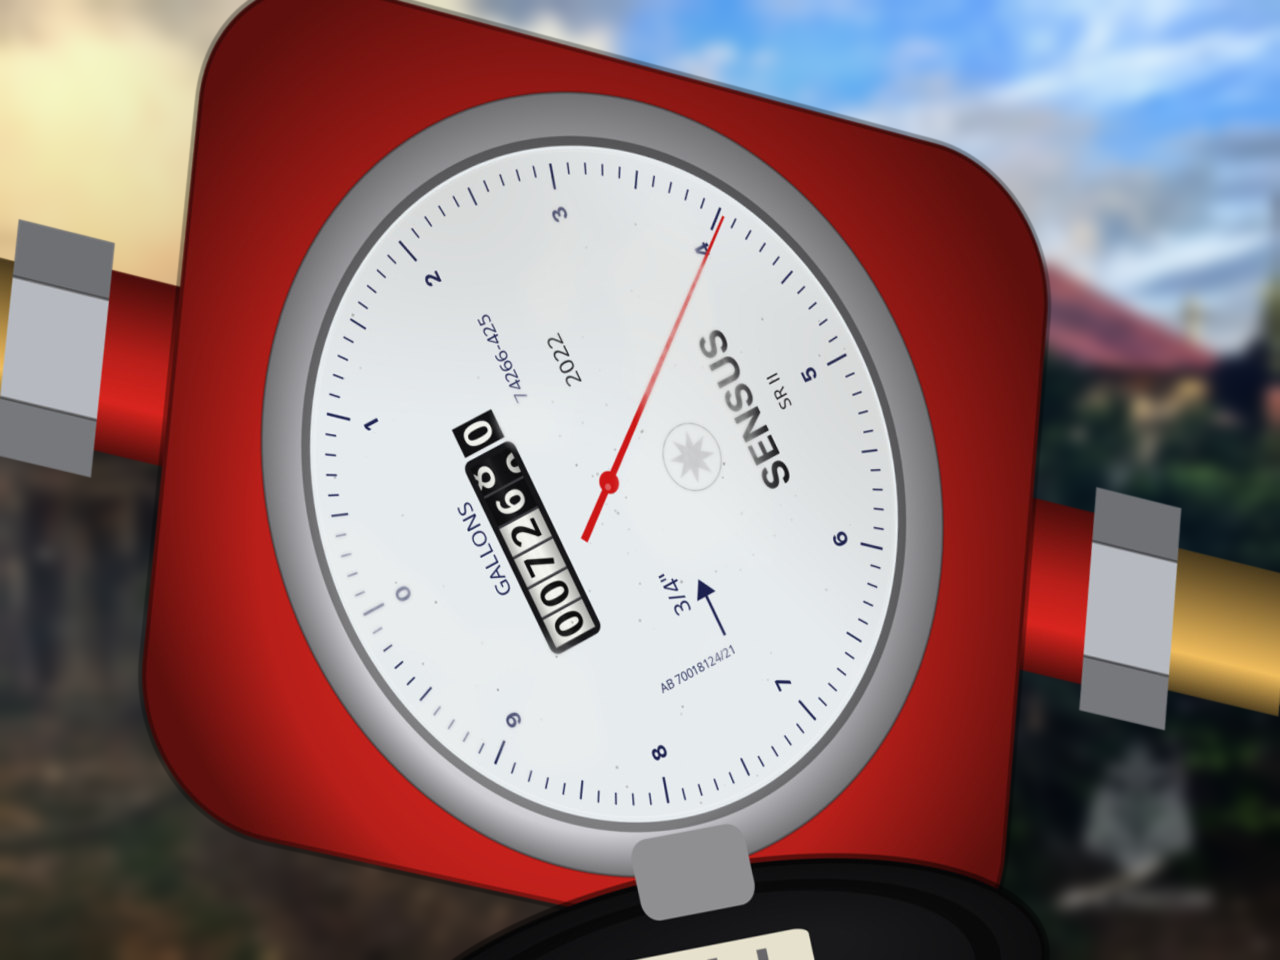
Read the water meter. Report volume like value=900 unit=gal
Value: value=72684.0 unit=gal
